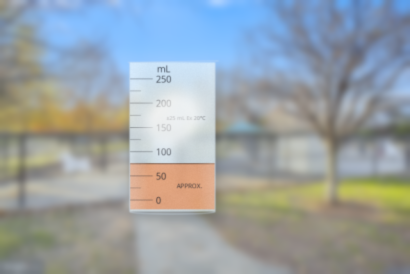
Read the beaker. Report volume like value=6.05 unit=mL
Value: value=75 unit=mL
